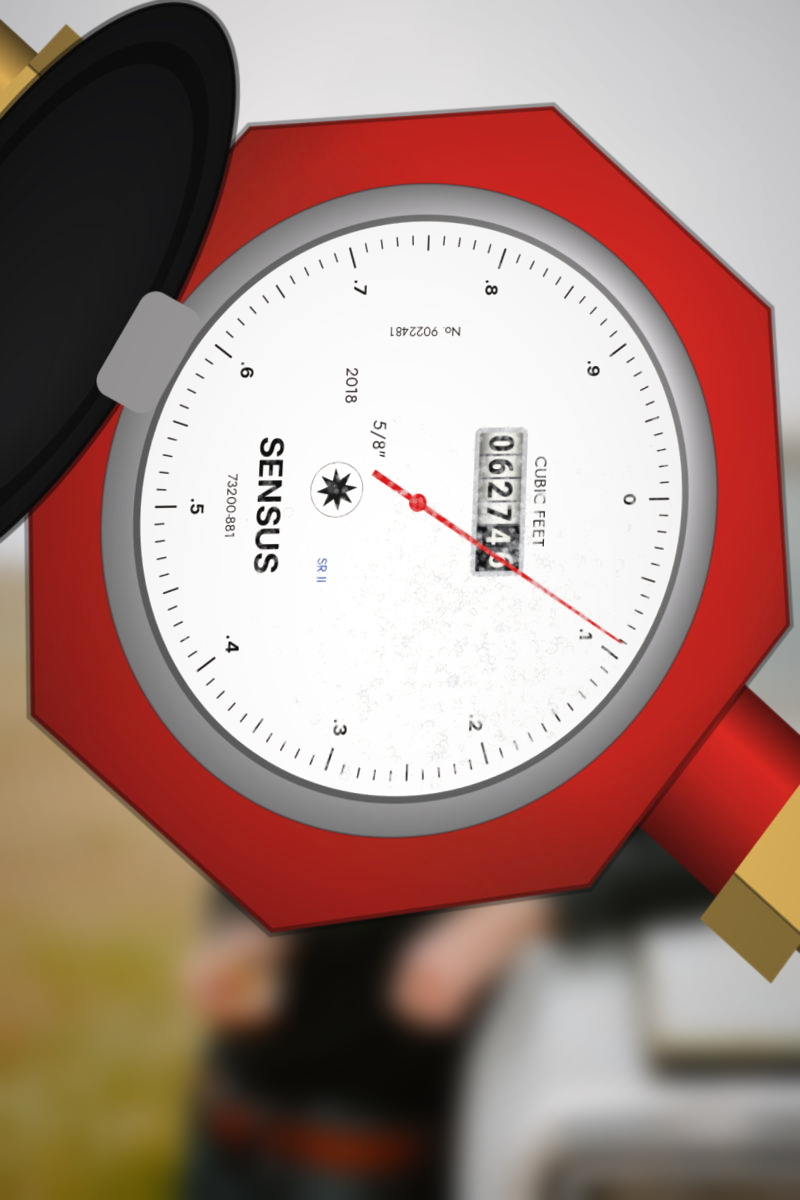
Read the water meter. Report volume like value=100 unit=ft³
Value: value=62746.09 unit=ft³
